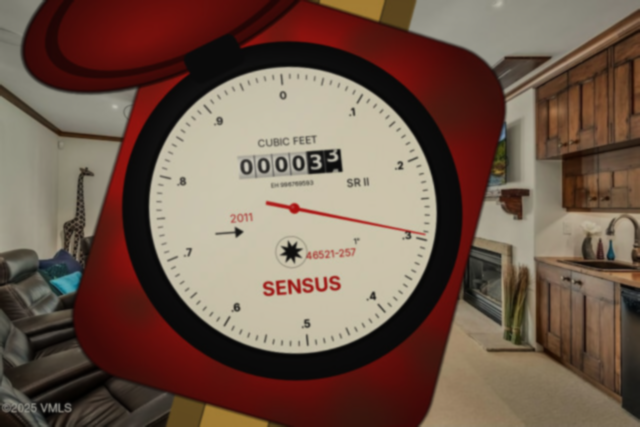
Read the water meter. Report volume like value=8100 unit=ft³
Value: value=33.29 unit=ft³
